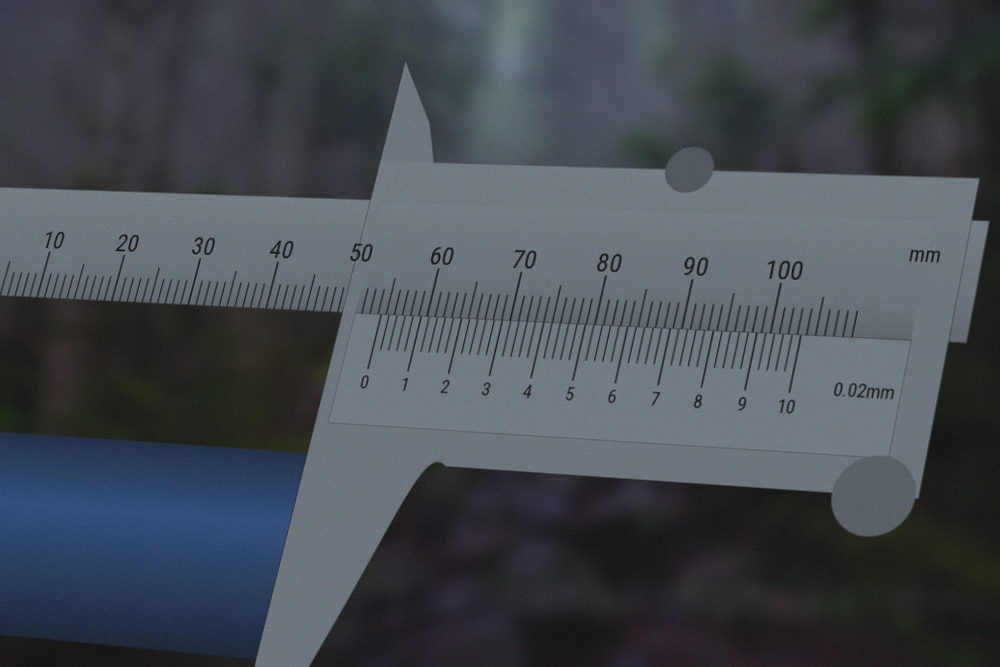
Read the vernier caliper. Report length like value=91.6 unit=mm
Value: value=54.4 unit=mm
